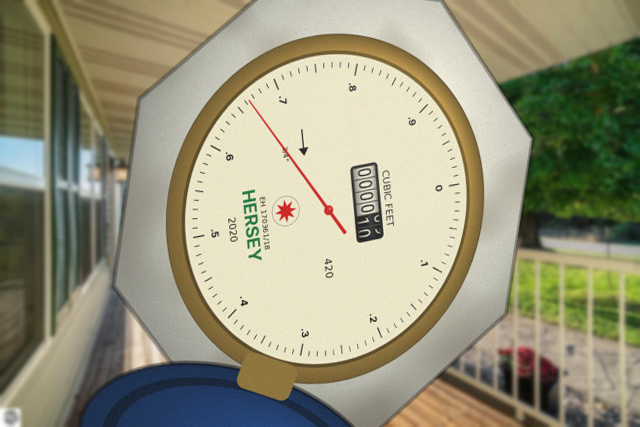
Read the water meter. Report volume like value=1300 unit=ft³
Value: value=9.66 unit=ft³
